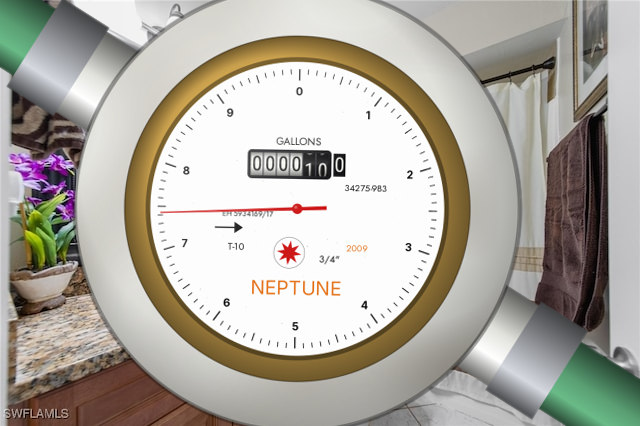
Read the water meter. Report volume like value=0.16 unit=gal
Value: value=97.4 unit=gal
